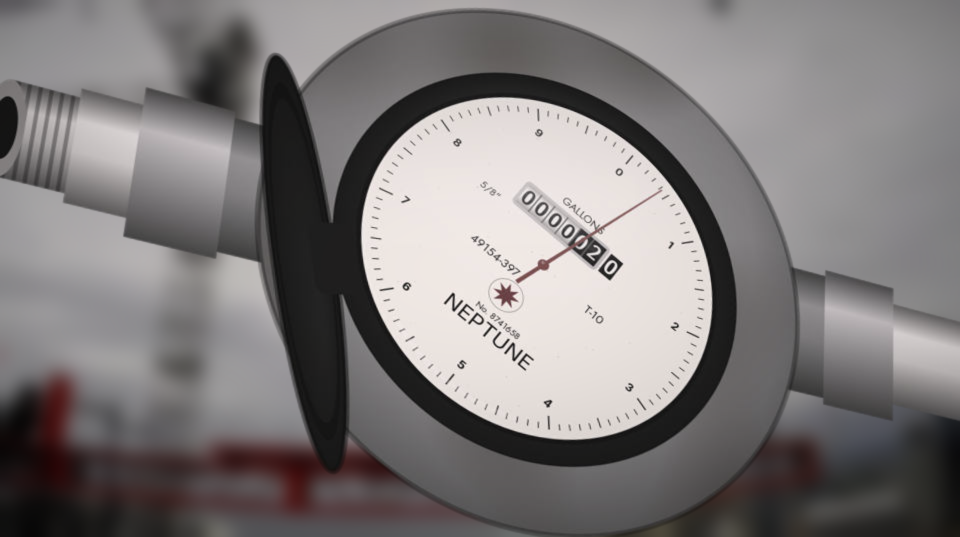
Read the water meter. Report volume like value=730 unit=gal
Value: value=20.4 unit=gal
